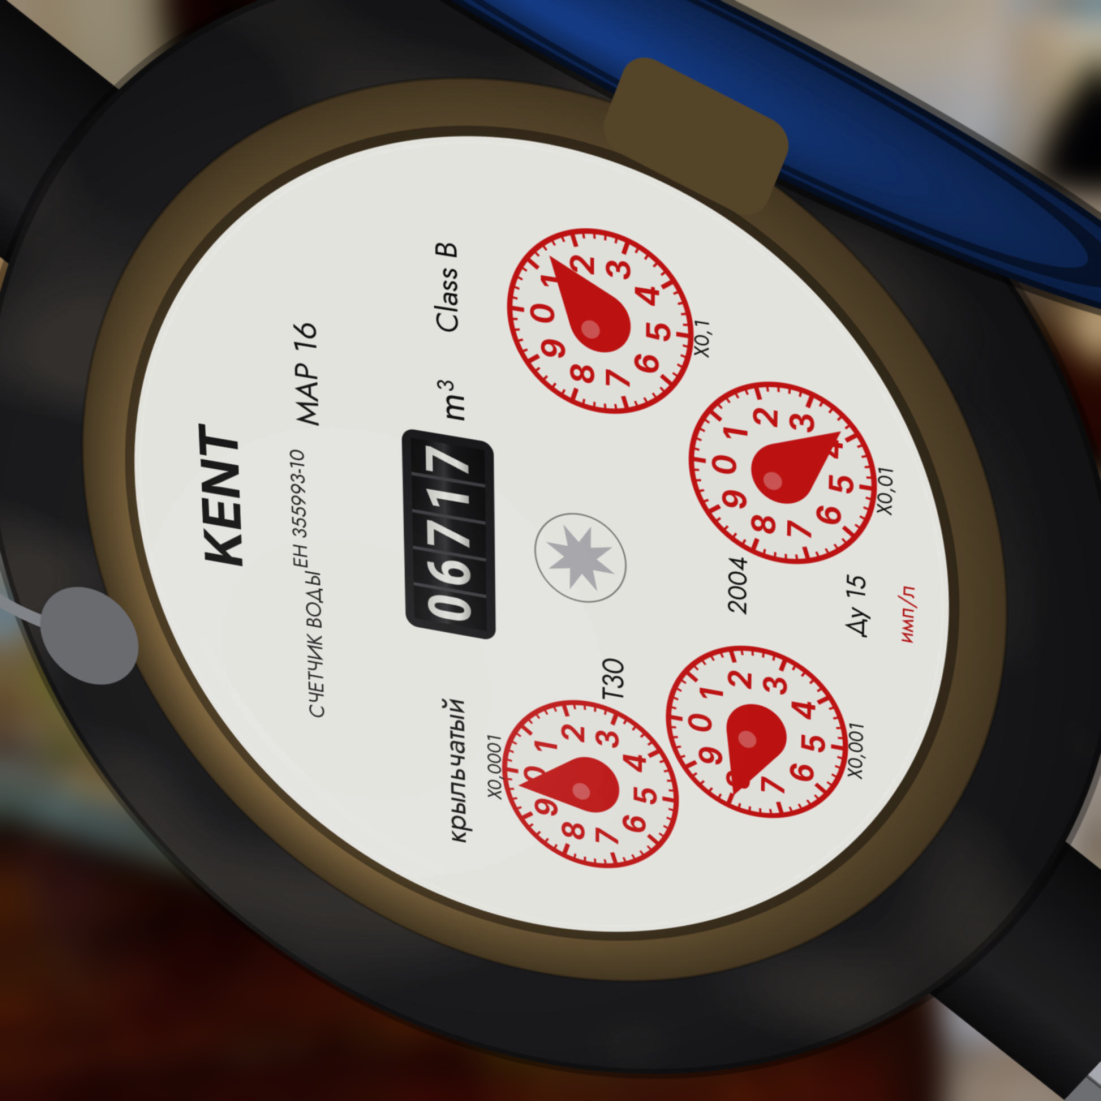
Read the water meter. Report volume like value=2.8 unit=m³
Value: value=6717.1379 unit=m³
